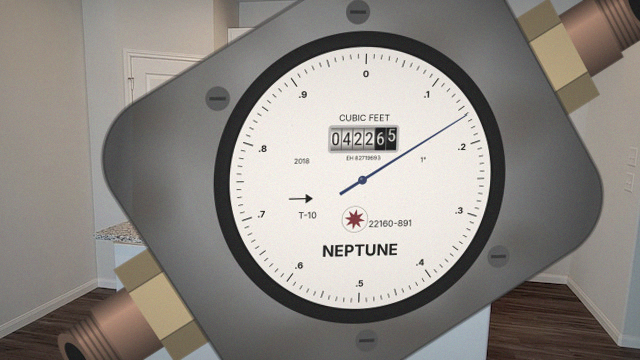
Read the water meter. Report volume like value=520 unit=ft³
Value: value=42265.16 unit=ft³
